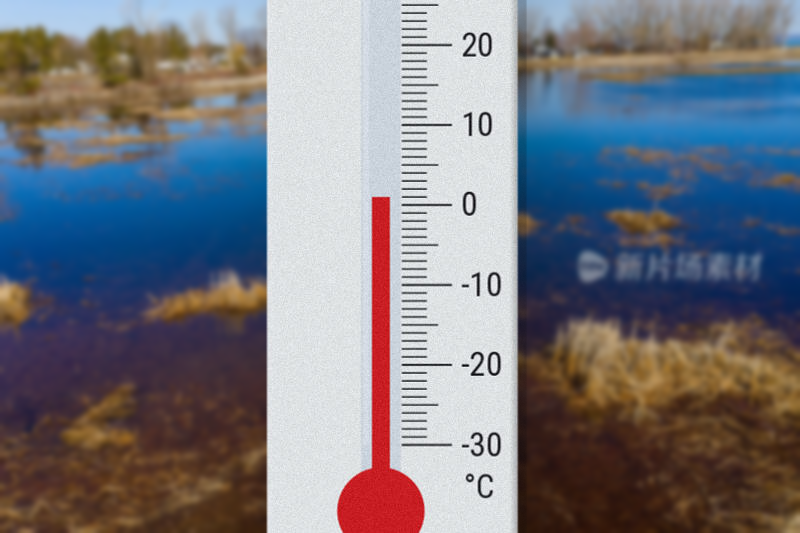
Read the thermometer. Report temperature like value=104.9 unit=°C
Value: value=1 unit=°C
